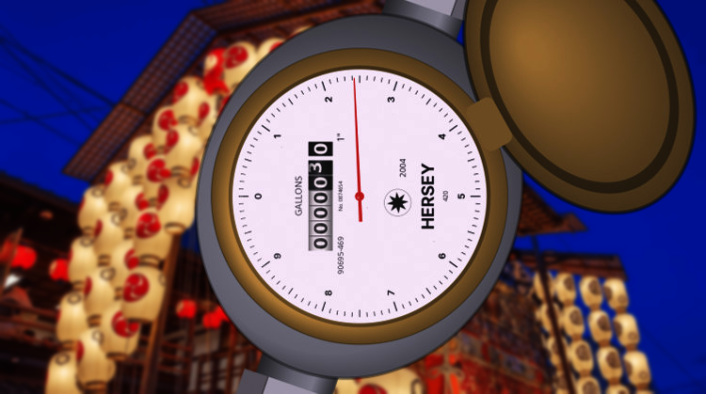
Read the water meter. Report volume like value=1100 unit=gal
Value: value=32.4 unit=gal
